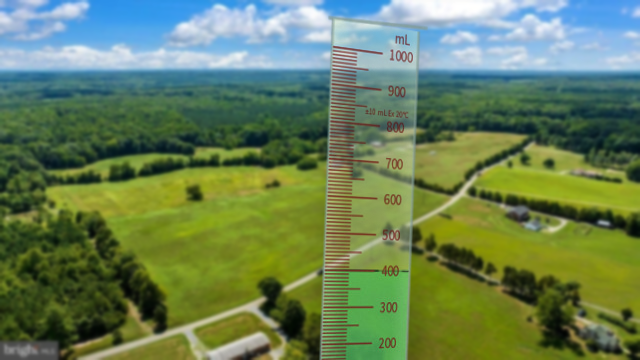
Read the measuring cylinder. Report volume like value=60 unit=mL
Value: value=400 unit=mL
